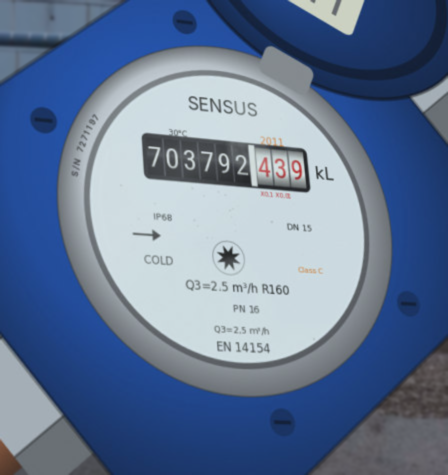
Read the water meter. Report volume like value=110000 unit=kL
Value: value=703792.439 unit=kL
